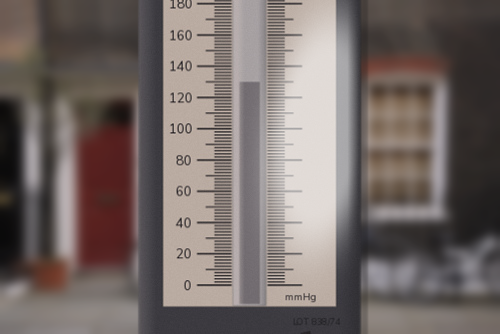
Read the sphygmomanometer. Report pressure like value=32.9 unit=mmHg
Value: value=130 unit=mmHg
